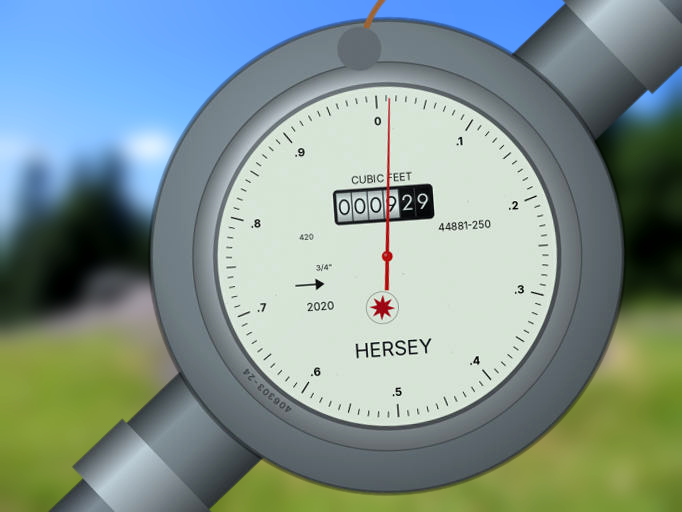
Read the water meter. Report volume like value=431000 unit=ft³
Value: value=929.01 unit=ft³
